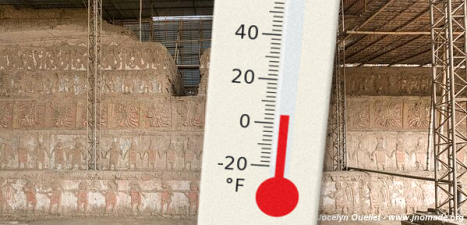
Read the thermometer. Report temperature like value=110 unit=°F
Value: value=4 unit=°F
